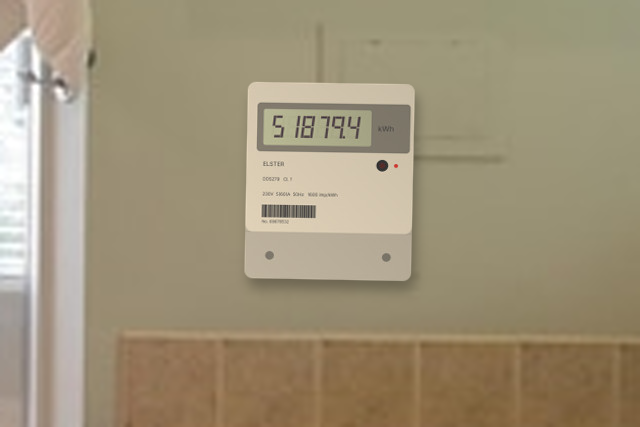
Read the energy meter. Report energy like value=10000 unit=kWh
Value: value=51879.4 unit=kWh
